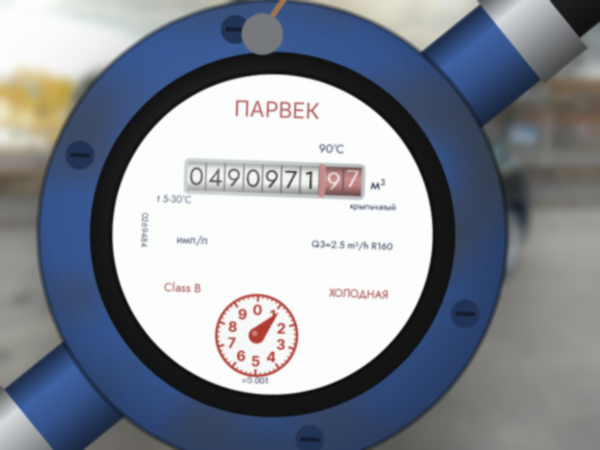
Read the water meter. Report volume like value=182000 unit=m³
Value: value=490971.971 unit=m³
